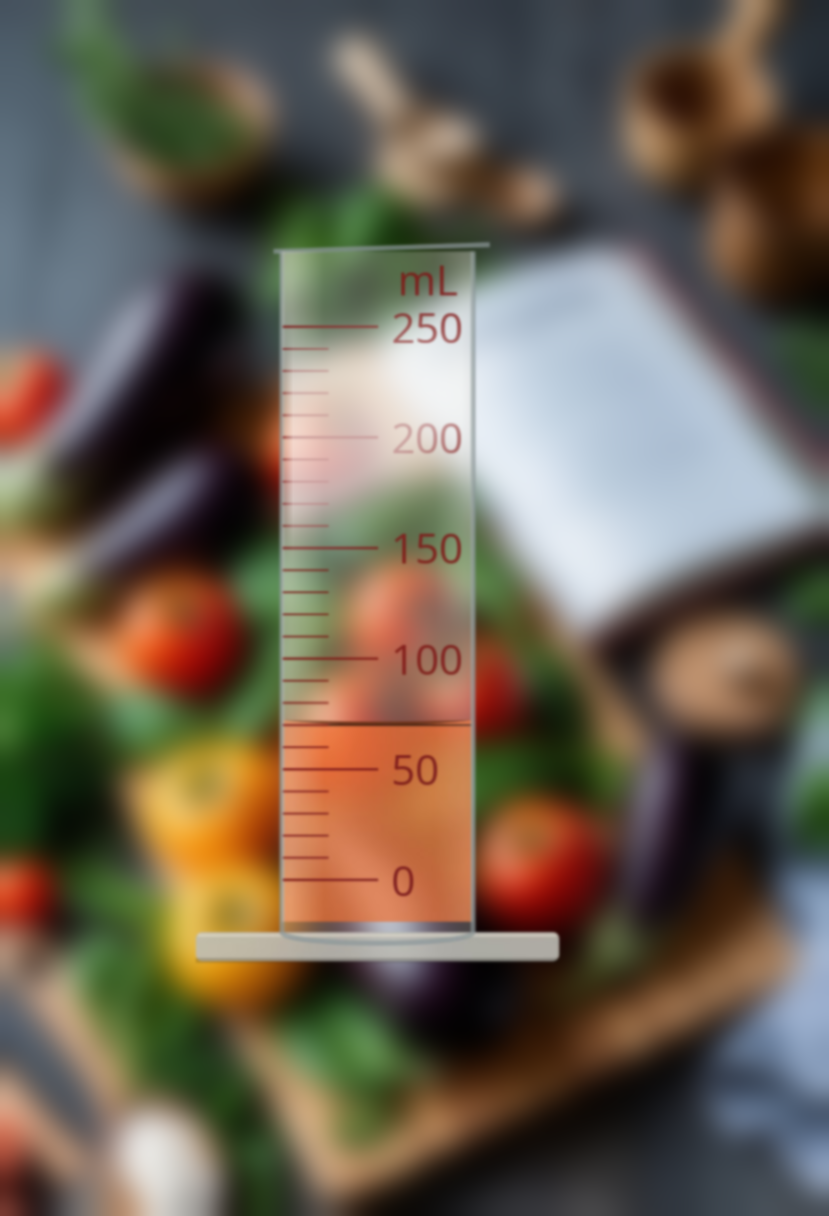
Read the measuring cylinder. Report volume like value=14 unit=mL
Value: value=70 unit=mL
